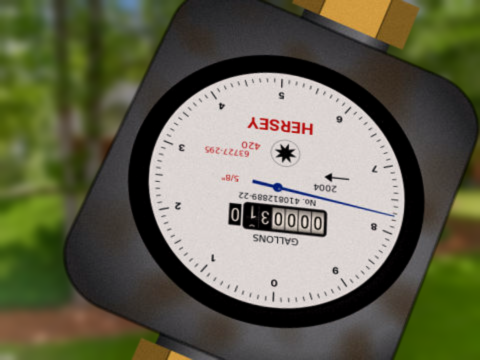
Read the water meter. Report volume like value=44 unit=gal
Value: value=307.7 unit=gal
